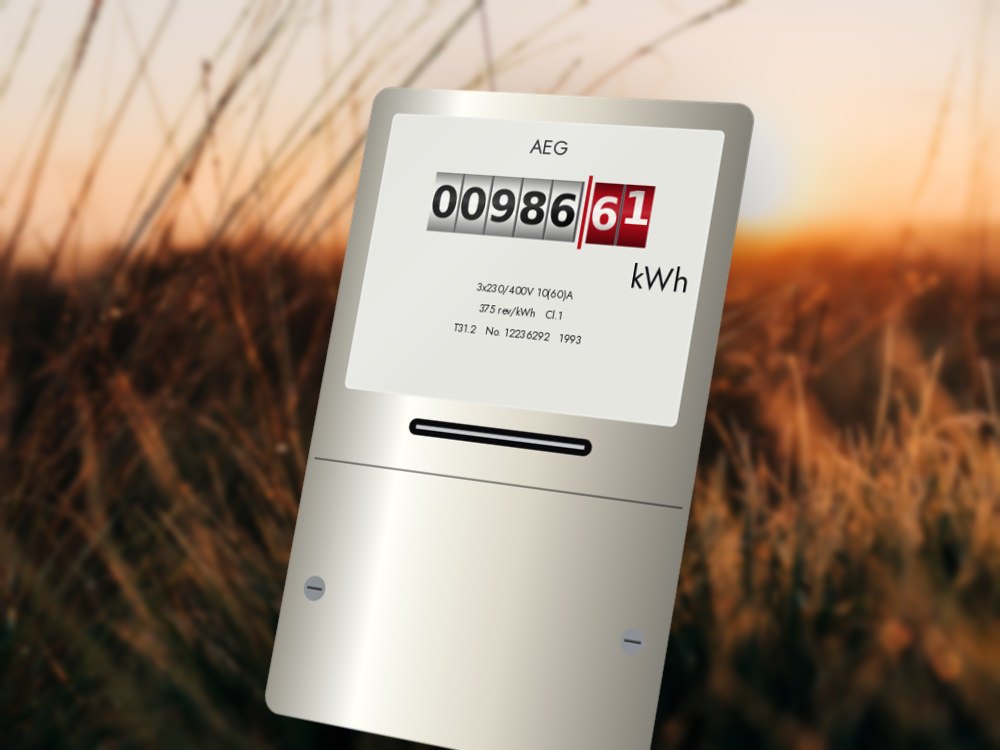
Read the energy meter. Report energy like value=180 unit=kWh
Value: value=986.61 unit=kWh
